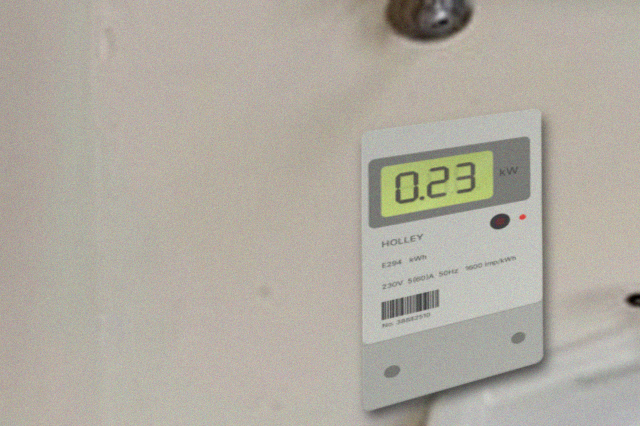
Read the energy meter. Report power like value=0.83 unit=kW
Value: value=0.23 unit=kW
